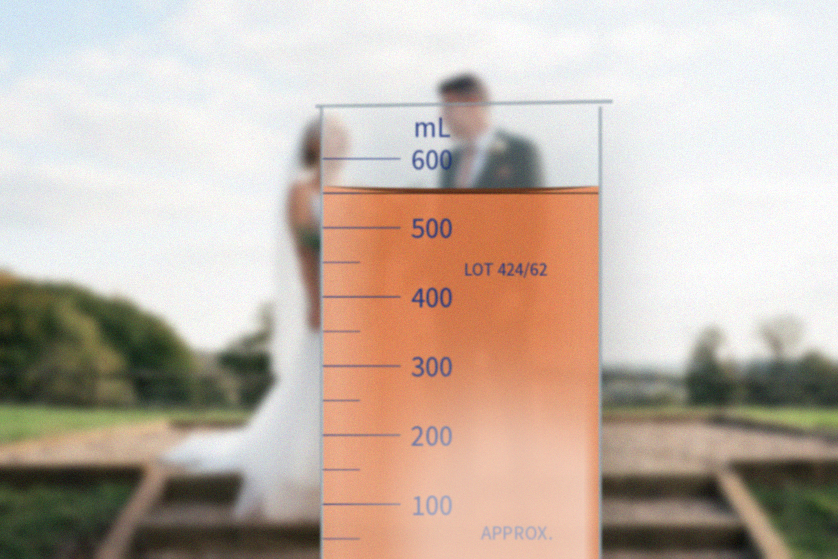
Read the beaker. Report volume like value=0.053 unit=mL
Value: value=550 unit=mL
